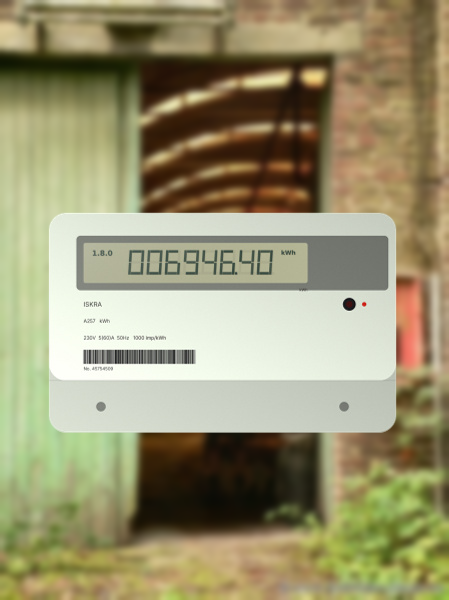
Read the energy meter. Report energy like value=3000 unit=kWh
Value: value=6946.40 unit=kWh
